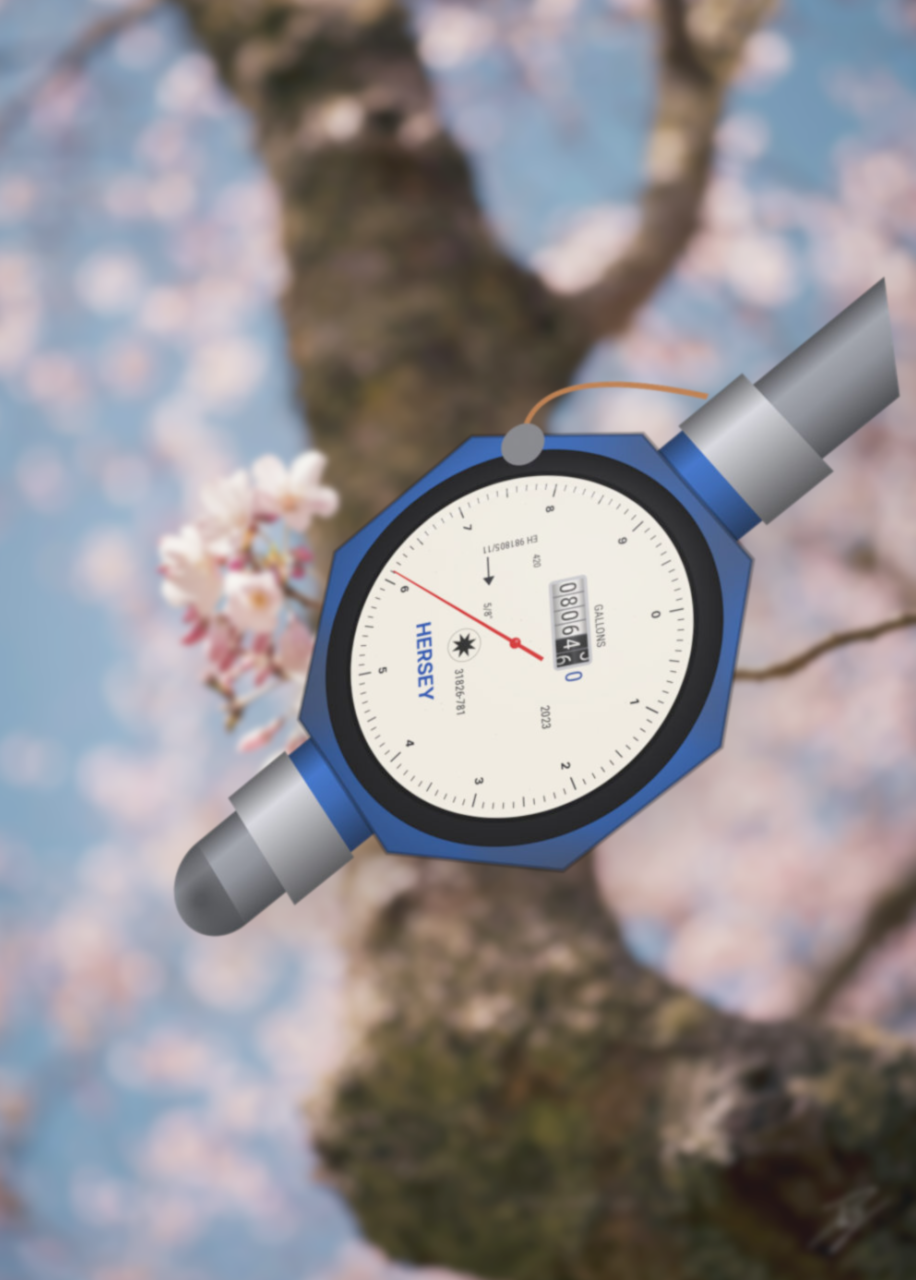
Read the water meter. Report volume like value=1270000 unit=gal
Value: value=806456.1 unit=gal
